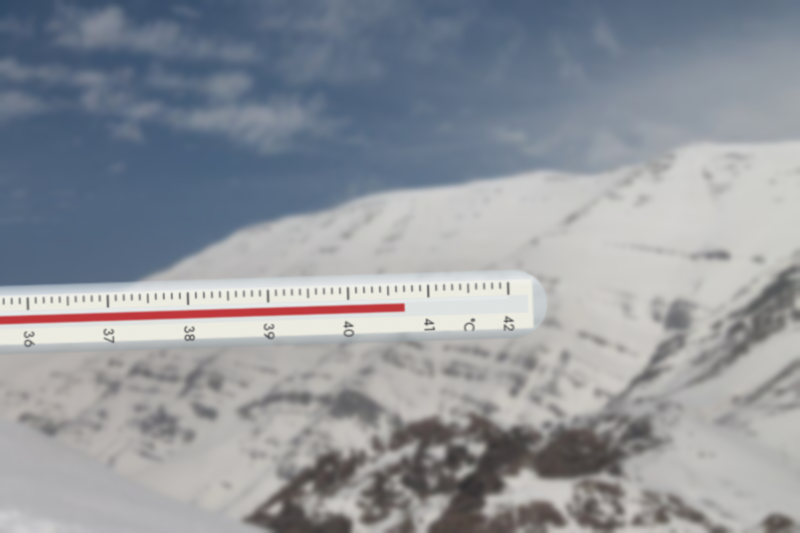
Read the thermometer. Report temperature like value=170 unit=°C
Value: value=40.7 unit=°C
